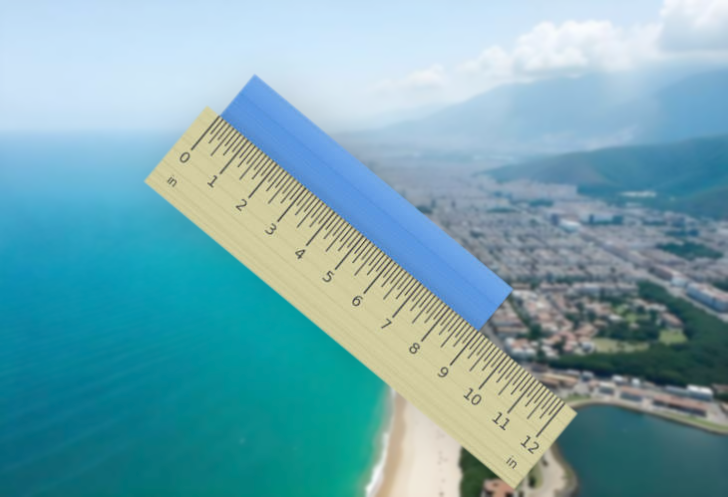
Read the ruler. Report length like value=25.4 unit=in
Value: value=9 unit=in
